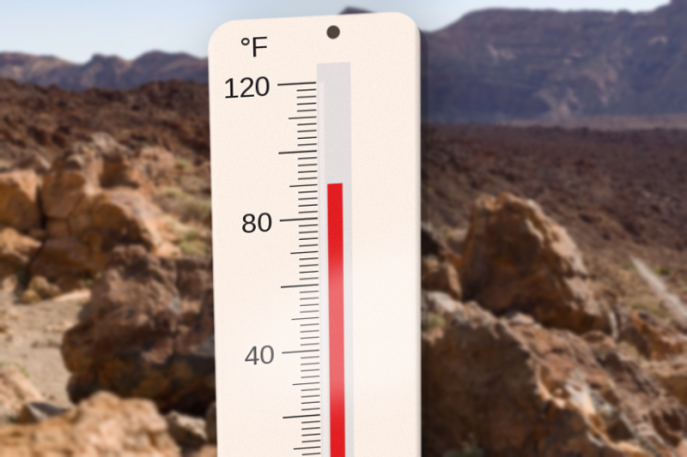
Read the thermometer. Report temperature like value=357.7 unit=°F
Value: value=90 unit=°F
